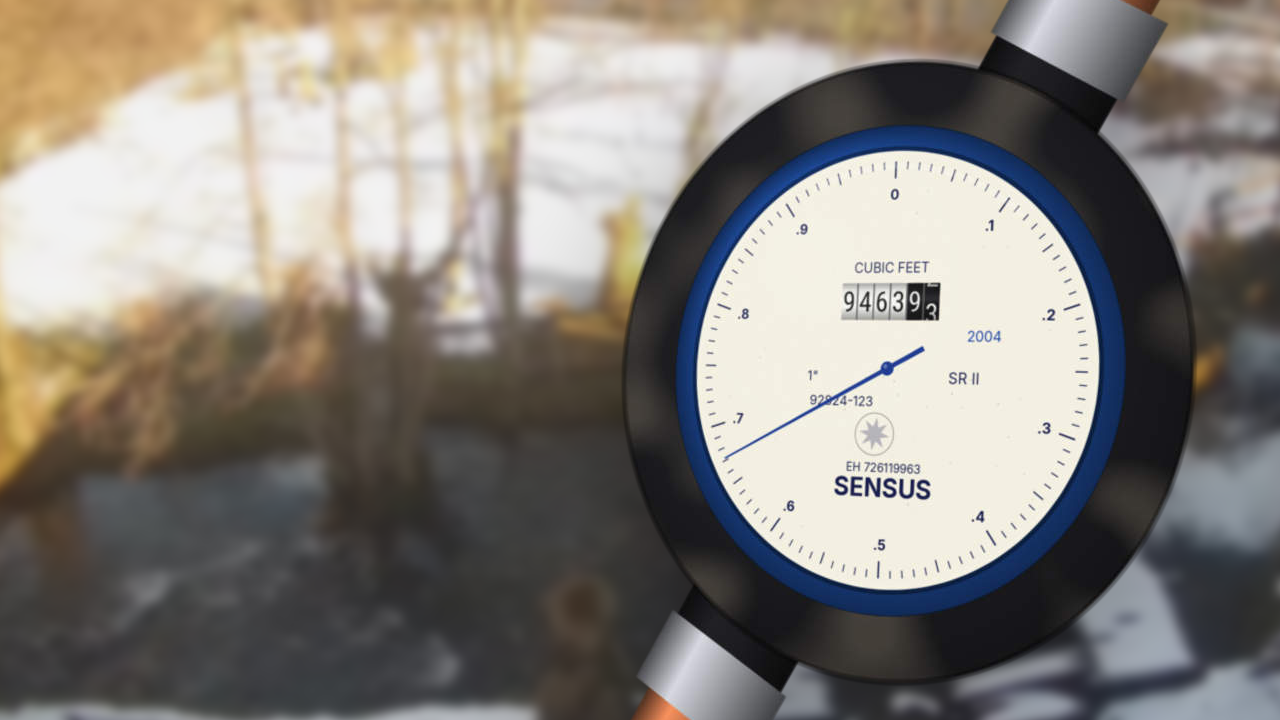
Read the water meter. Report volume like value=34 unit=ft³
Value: value=946392.67 unit=ft³
